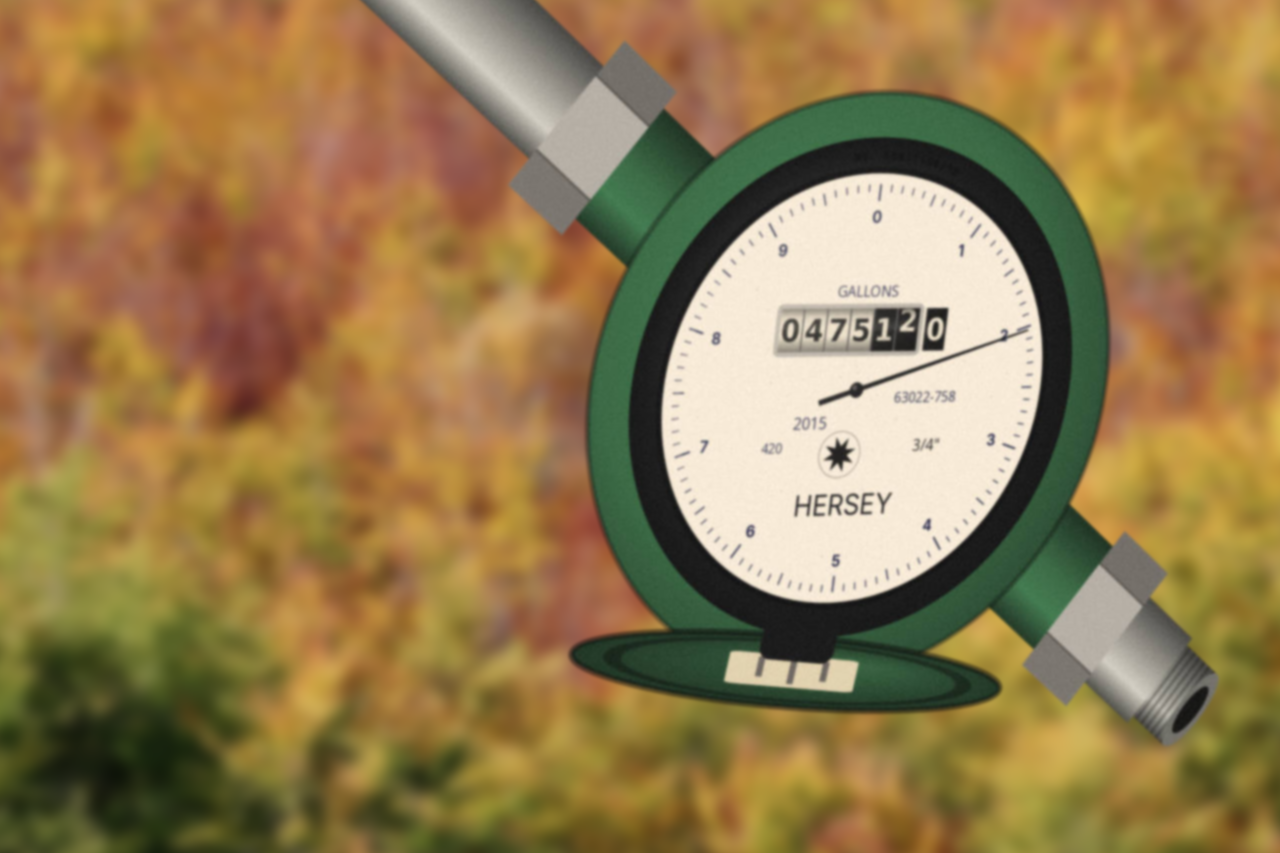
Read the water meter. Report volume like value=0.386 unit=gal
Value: value=475122.0 unit=gal
